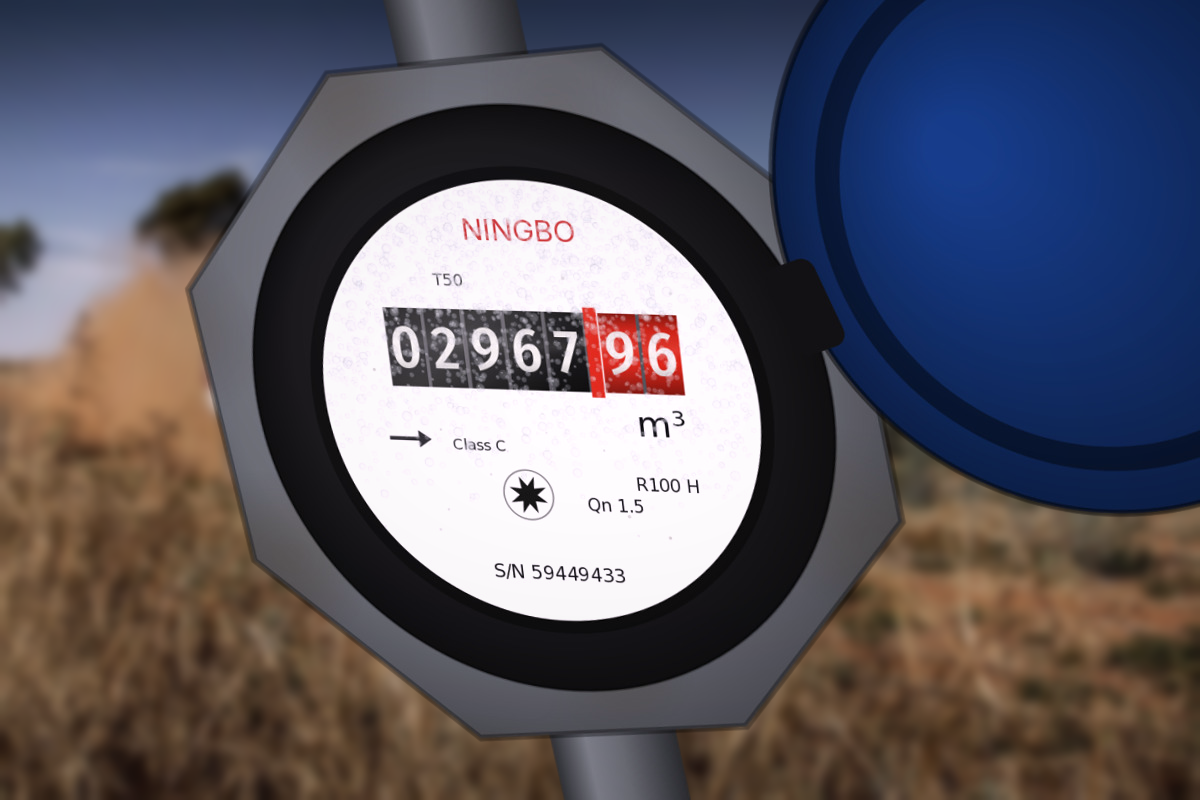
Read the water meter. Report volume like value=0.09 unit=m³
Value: value=2967.96 unit=m³
